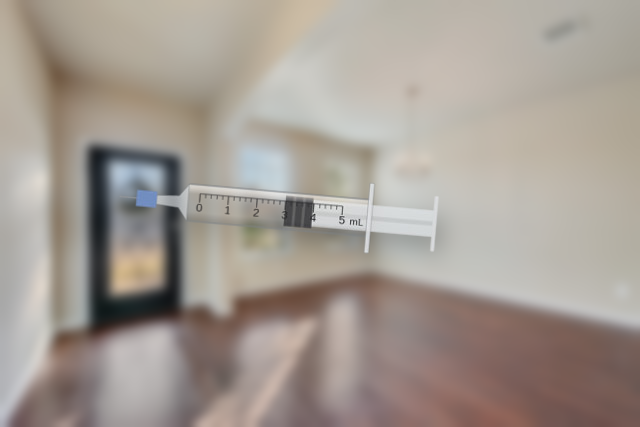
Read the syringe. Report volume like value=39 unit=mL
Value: value=3 unit=mL
